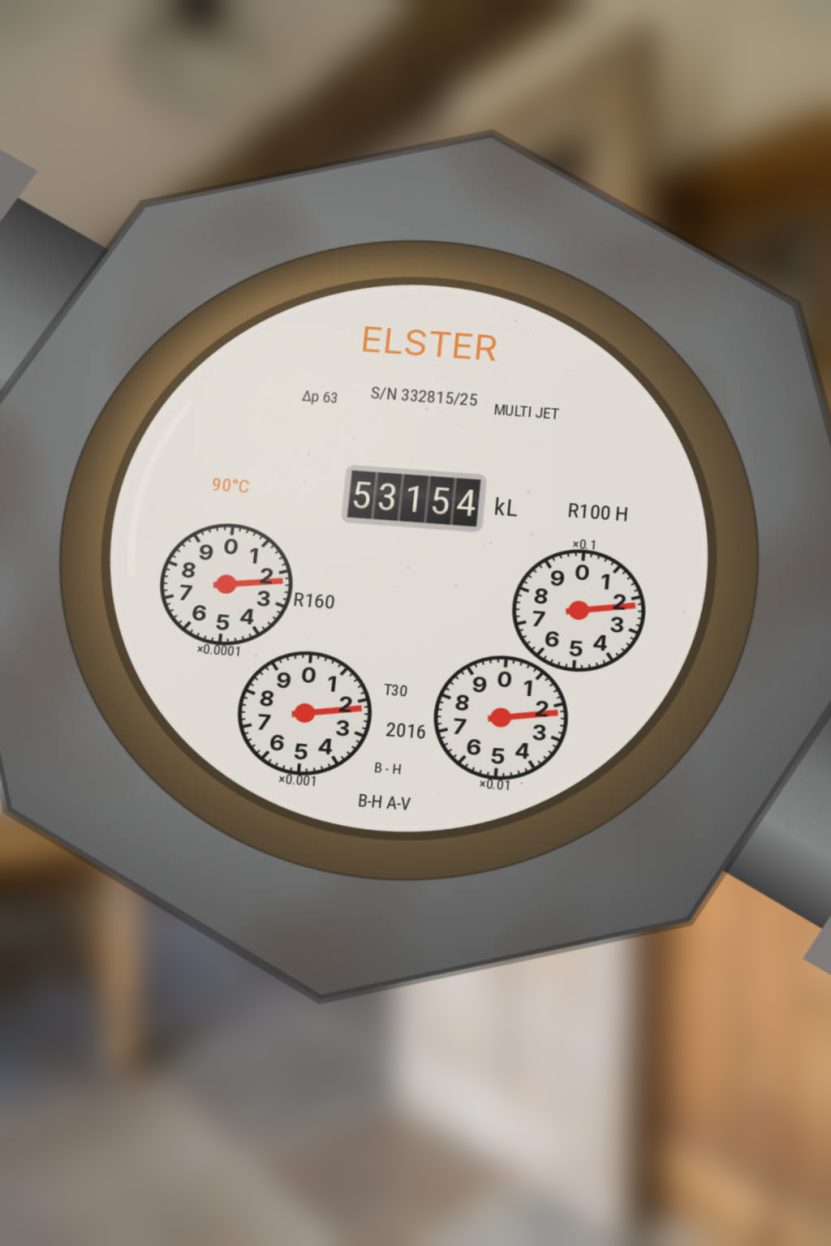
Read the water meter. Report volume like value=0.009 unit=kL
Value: value=53154.2222 unit=kL
